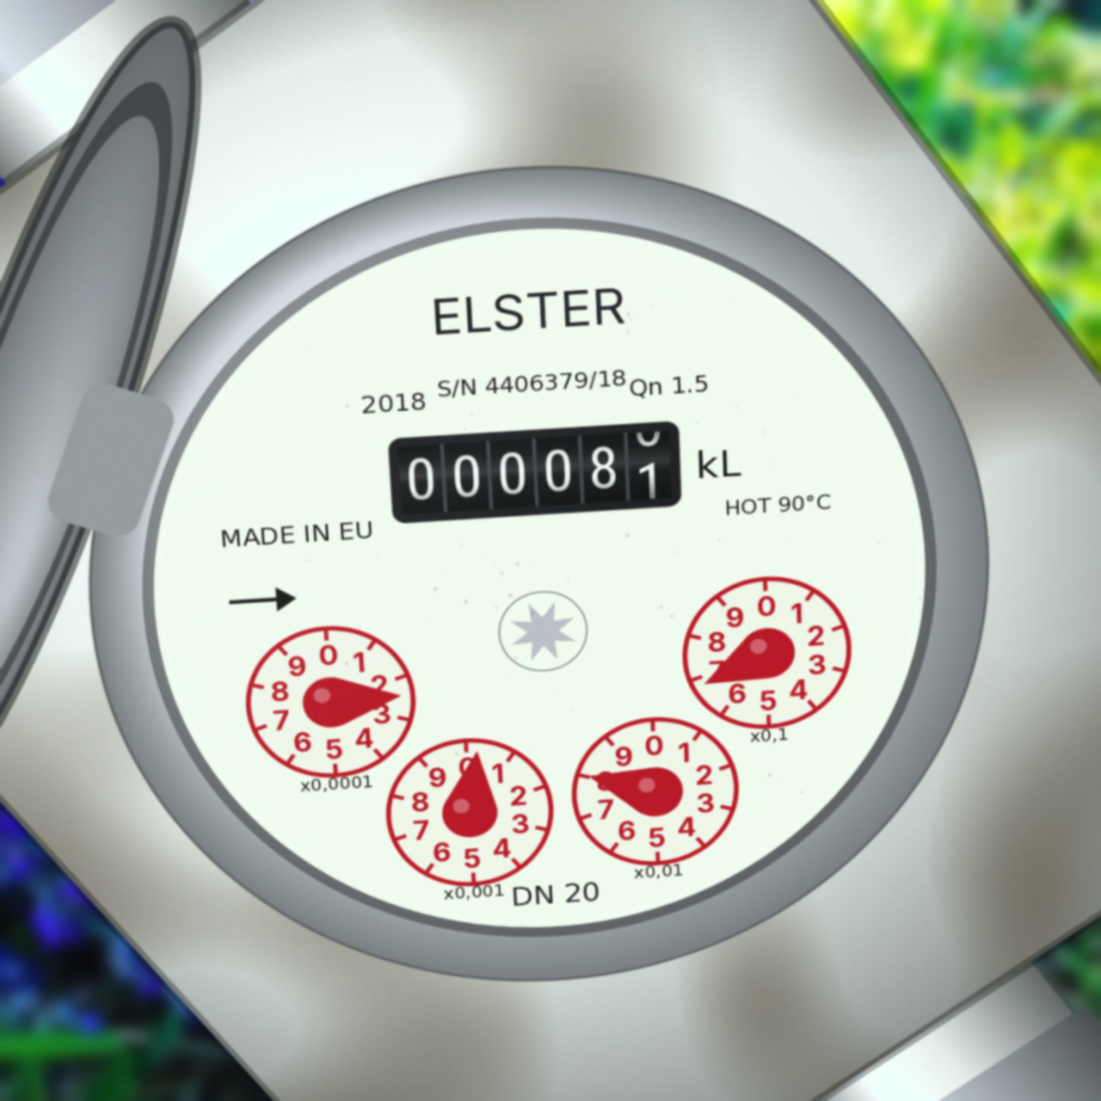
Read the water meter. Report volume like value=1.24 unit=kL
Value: value=80.6802 unit=kL
